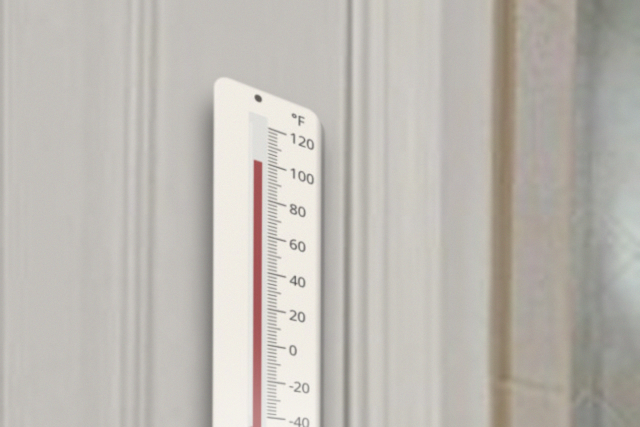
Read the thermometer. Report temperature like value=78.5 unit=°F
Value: value=100 unit=°F
